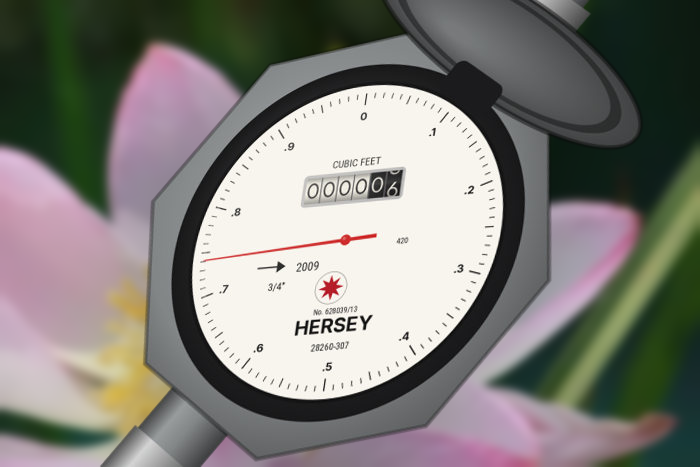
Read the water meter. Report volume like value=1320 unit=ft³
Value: value=5.74 unit=ft³
